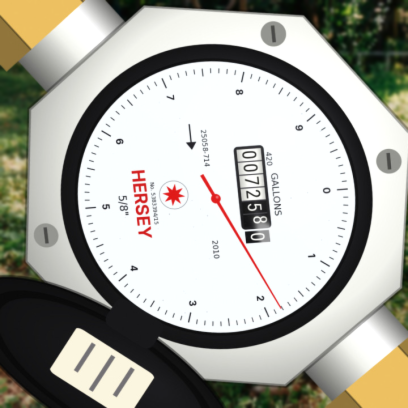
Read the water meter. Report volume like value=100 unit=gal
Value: value=72581.8 unit=gal
